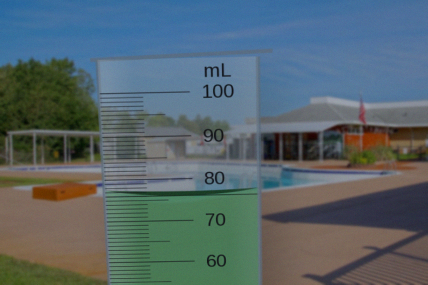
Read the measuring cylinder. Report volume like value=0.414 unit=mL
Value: value=76 unit=mL
